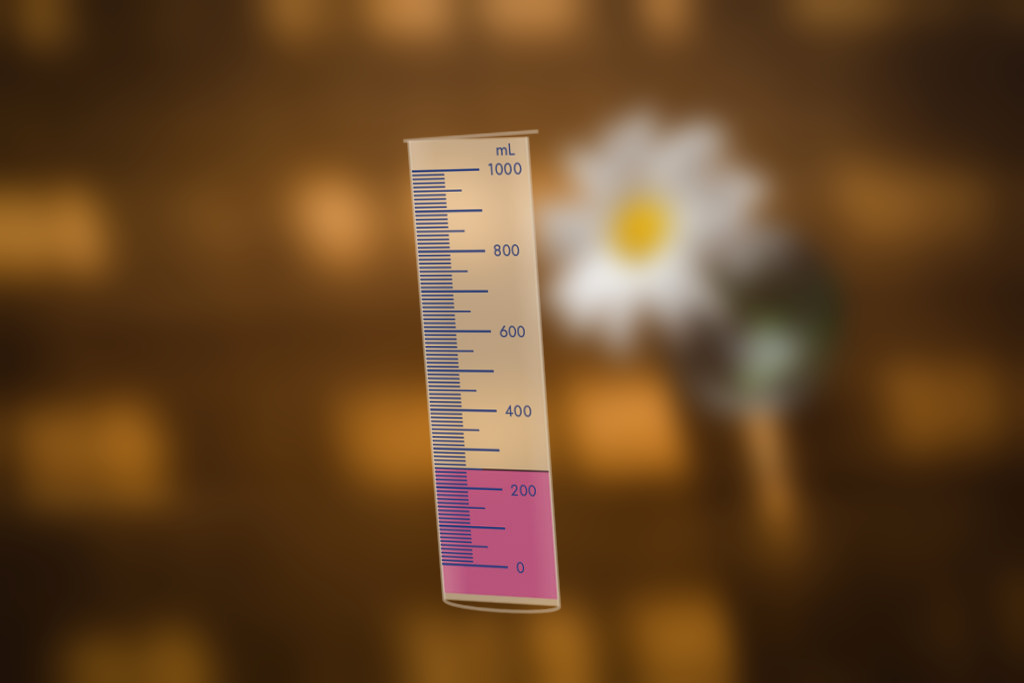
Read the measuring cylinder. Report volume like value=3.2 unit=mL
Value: value=250 unit=mL
